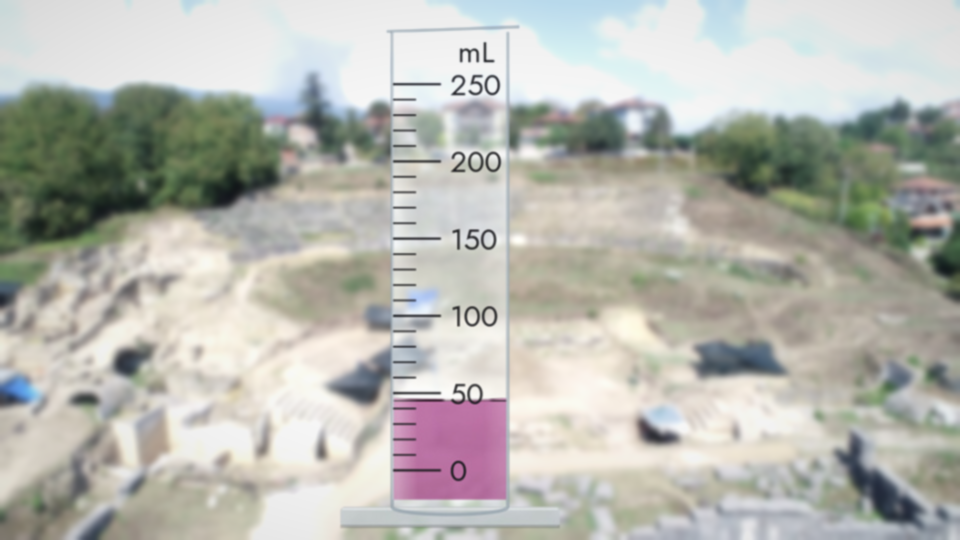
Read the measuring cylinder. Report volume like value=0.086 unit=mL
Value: value=45 unit=mL
